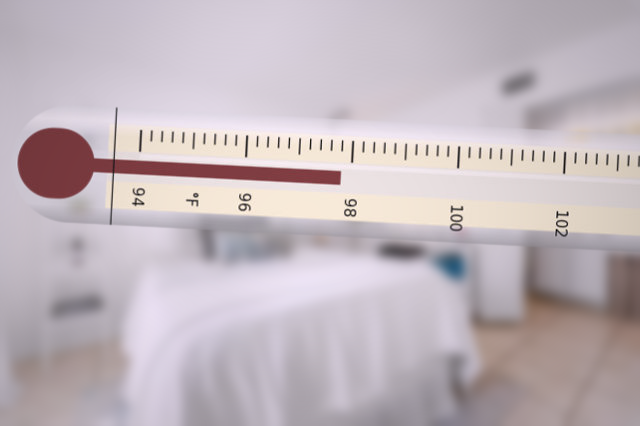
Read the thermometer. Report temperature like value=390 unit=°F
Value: value=97.8 unit=°F
